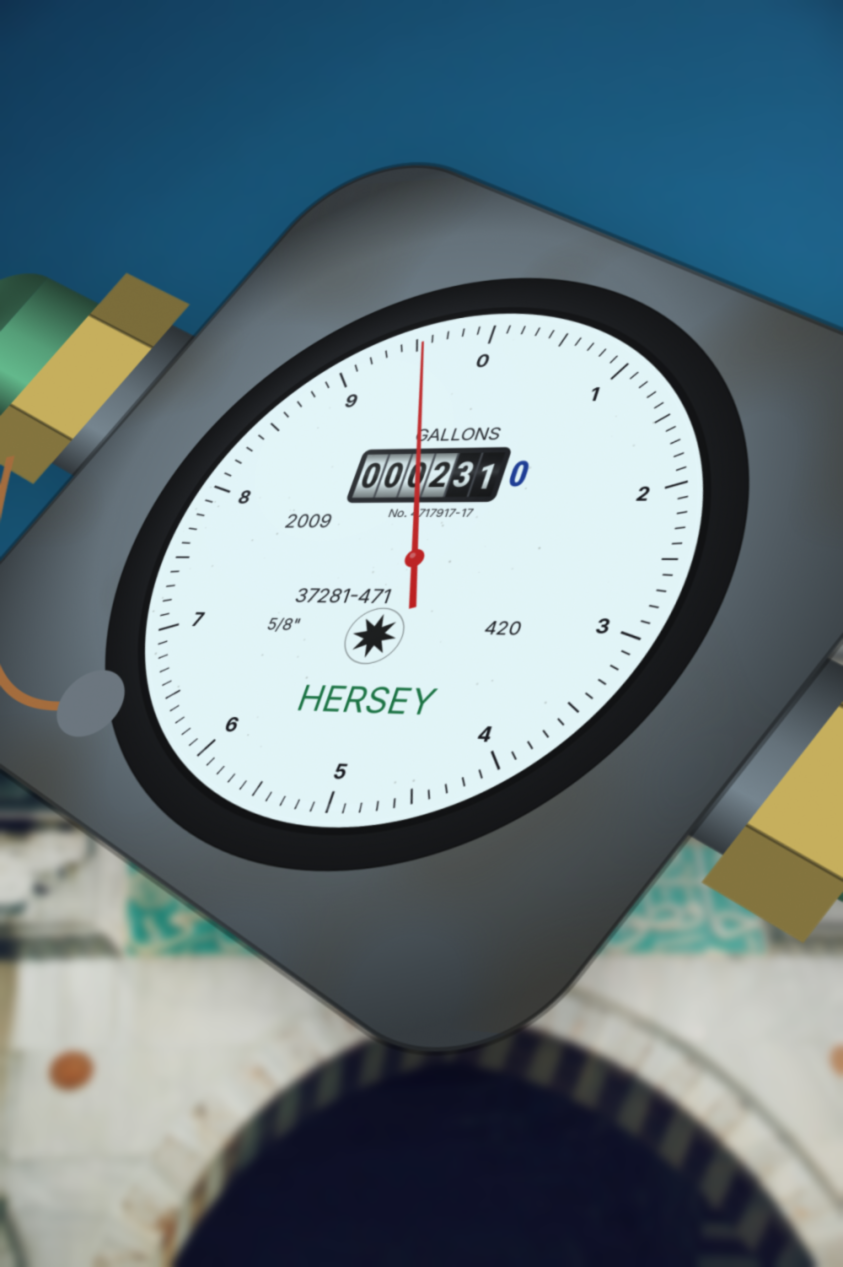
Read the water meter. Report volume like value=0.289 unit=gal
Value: value=2309.5 unit=gal
